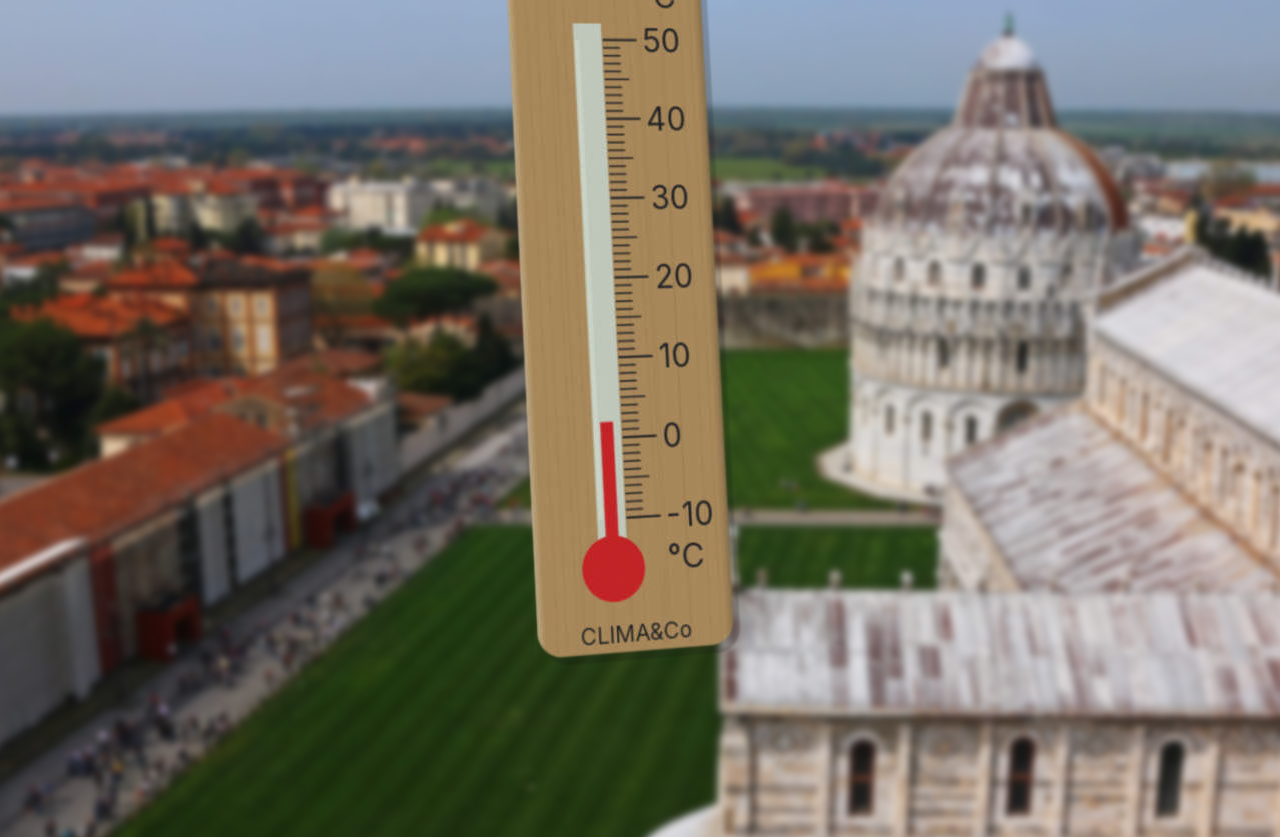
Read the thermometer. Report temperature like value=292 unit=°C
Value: value=2 unit=°C
